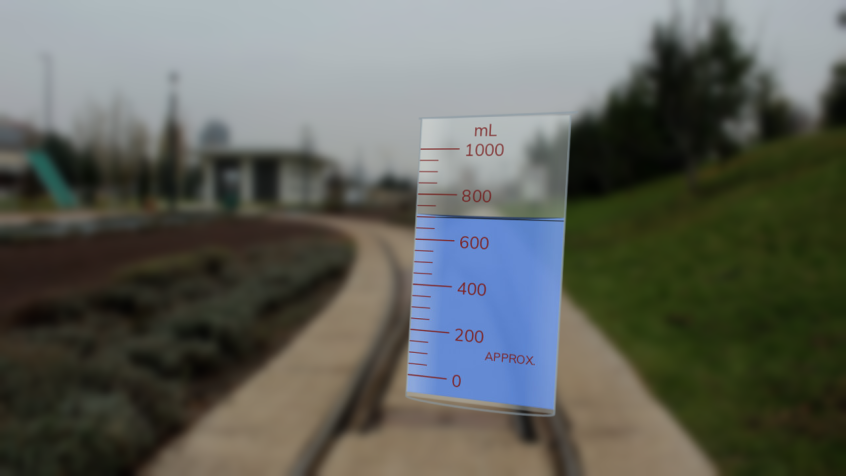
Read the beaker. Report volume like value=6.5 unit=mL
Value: value=700 unit=mL
